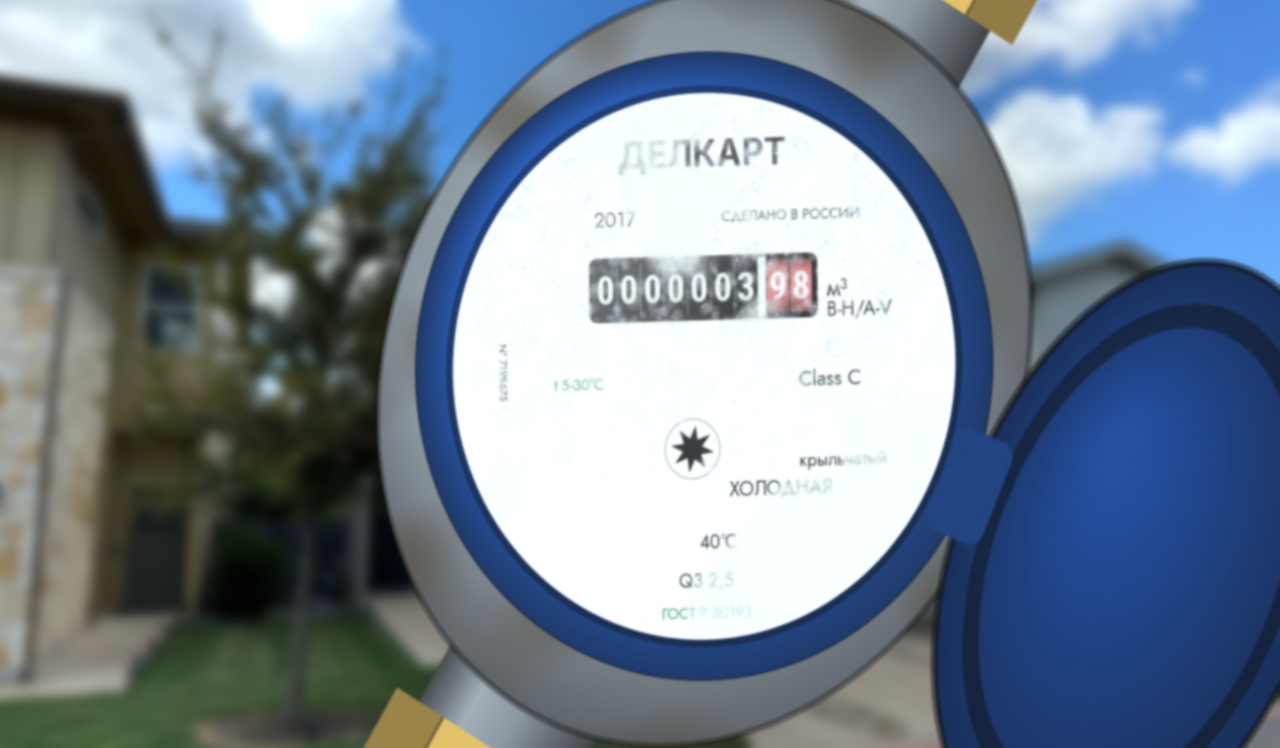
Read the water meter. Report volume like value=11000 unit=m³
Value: value=3.98 unit=m³
